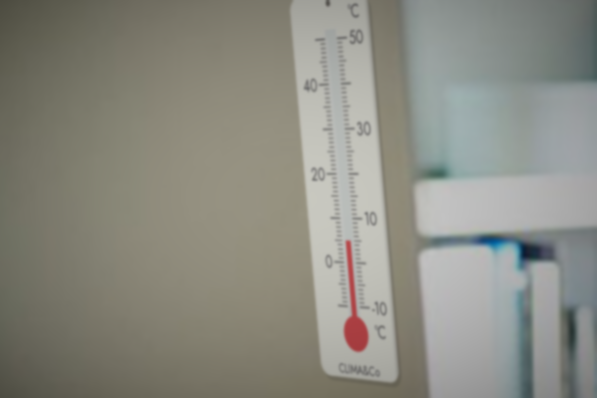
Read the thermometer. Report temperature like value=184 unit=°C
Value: value=5 unit=°C
